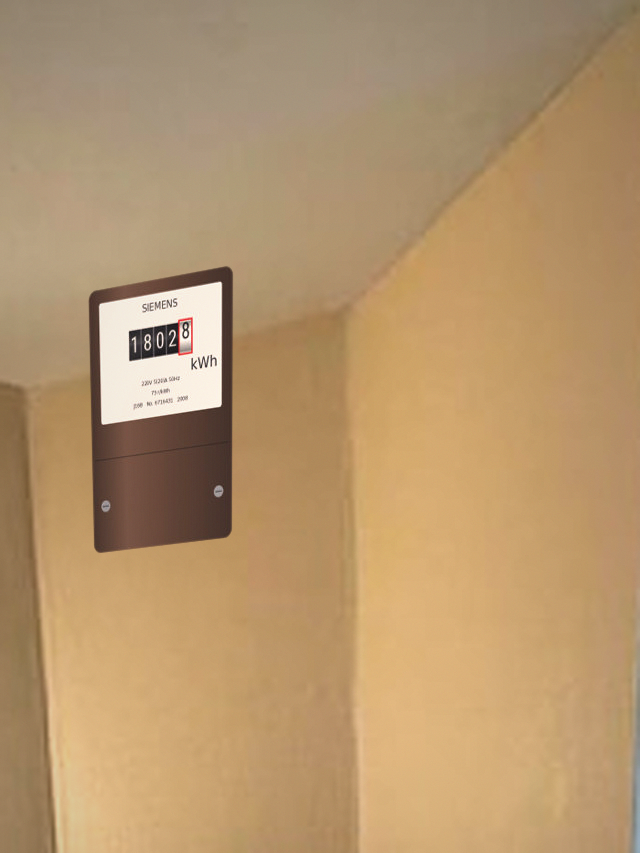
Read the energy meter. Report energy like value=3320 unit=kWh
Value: value=1802.8 unit=kWh
